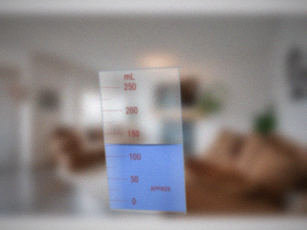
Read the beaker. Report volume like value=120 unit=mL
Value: value=125 unit=mL
